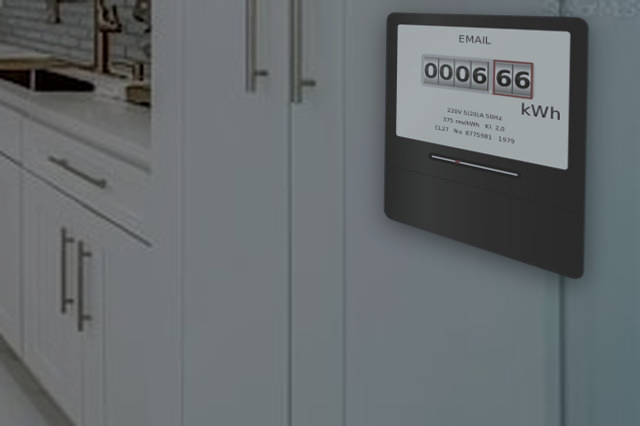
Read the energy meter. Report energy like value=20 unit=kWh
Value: value=6.66 unit=kWh
